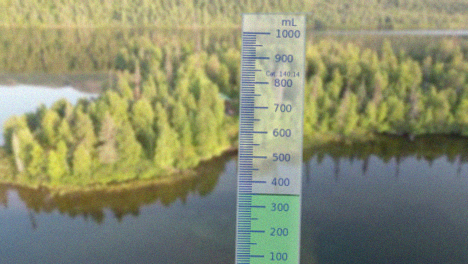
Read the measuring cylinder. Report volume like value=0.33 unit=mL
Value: value=350 unit=mL
